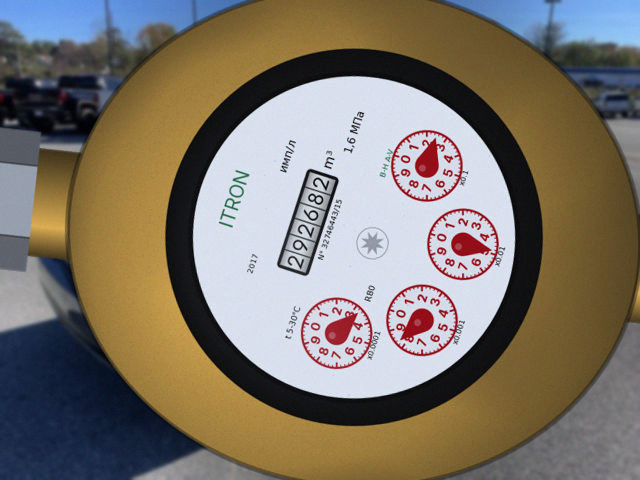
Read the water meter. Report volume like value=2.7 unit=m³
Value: value=292682.2483 unit=m³
